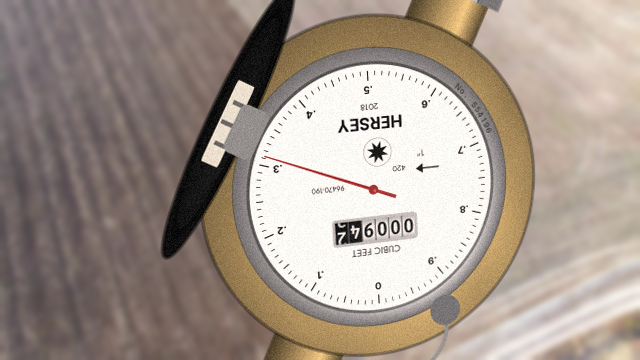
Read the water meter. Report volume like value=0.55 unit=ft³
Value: value=942.31 unit=ft³
